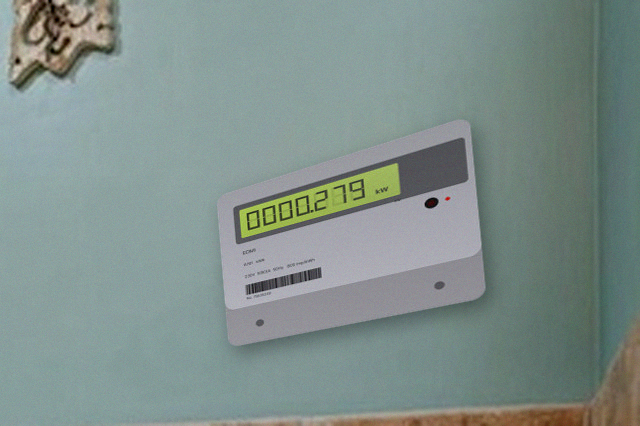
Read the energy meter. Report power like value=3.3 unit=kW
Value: value=0.279 unit=kW
